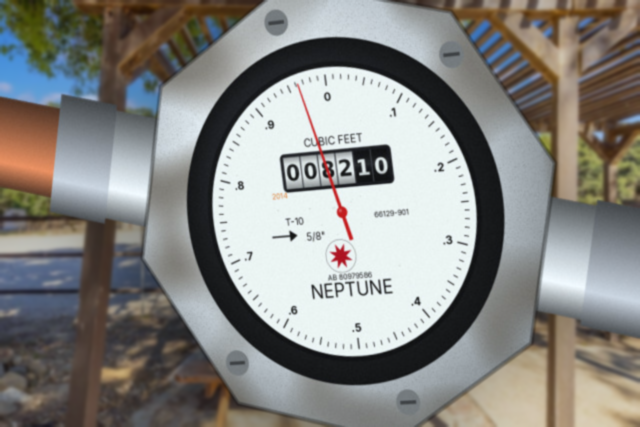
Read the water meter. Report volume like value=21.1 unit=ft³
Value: value=8209.96 unit=ft³
